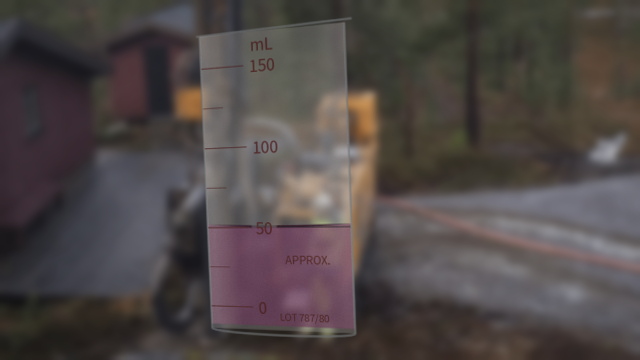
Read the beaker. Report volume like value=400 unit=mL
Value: value=50 unit=mL
